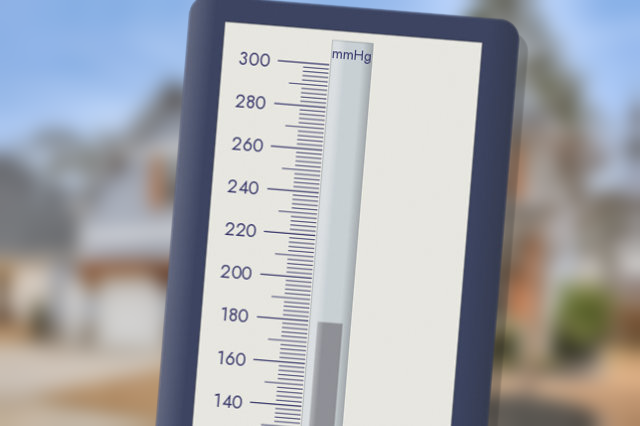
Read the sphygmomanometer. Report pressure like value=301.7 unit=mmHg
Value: value=180 unit=mmHg
